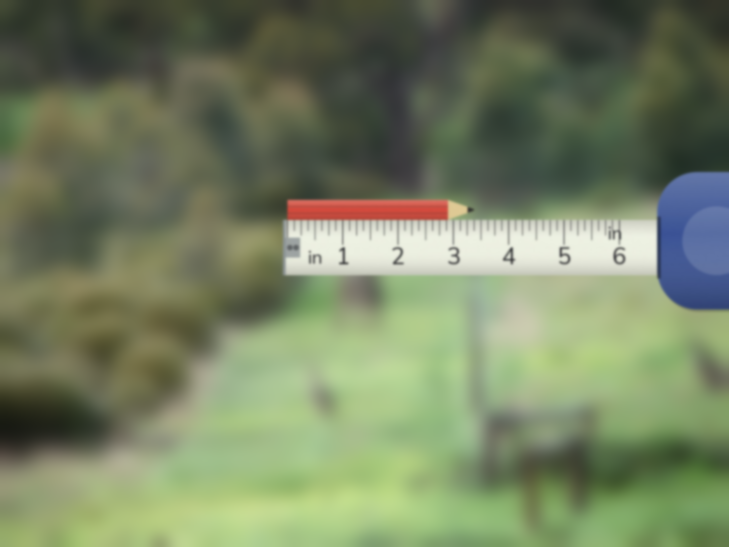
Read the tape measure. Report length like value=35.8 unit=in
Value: value=3.375 unit=in
